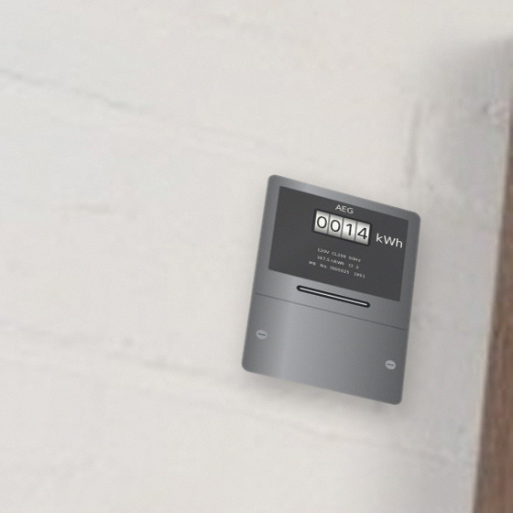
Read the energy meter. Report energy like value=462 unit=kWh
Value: value=14 unit=kWh
